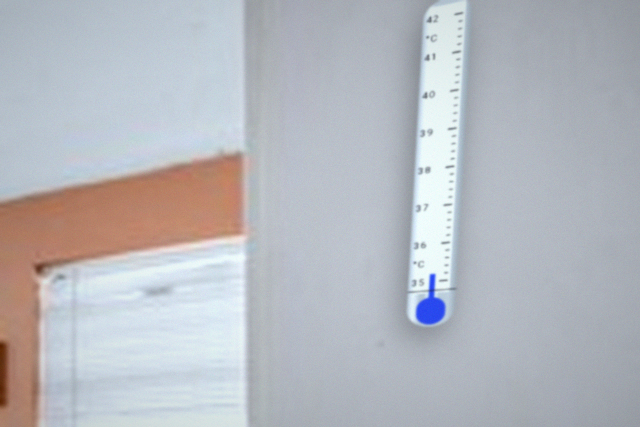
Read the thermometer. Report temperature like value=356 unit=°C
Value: value=35.2 unit=°C
